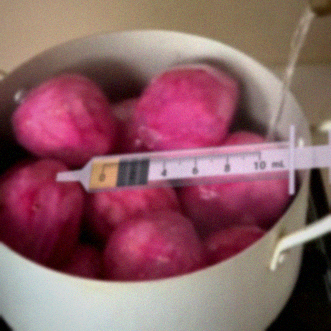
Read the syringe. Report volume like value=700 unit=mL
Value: value=1 unit=mL
